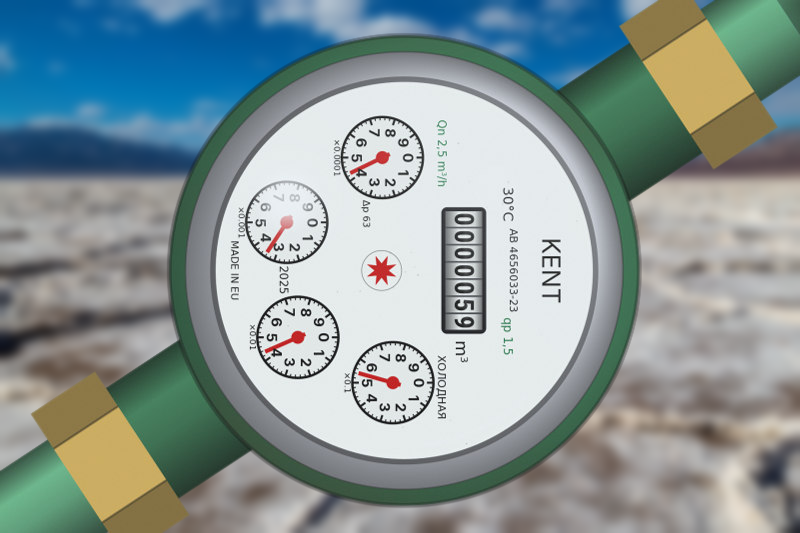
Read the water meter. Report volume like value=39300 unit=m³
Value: value=59.5434 unit=m³
